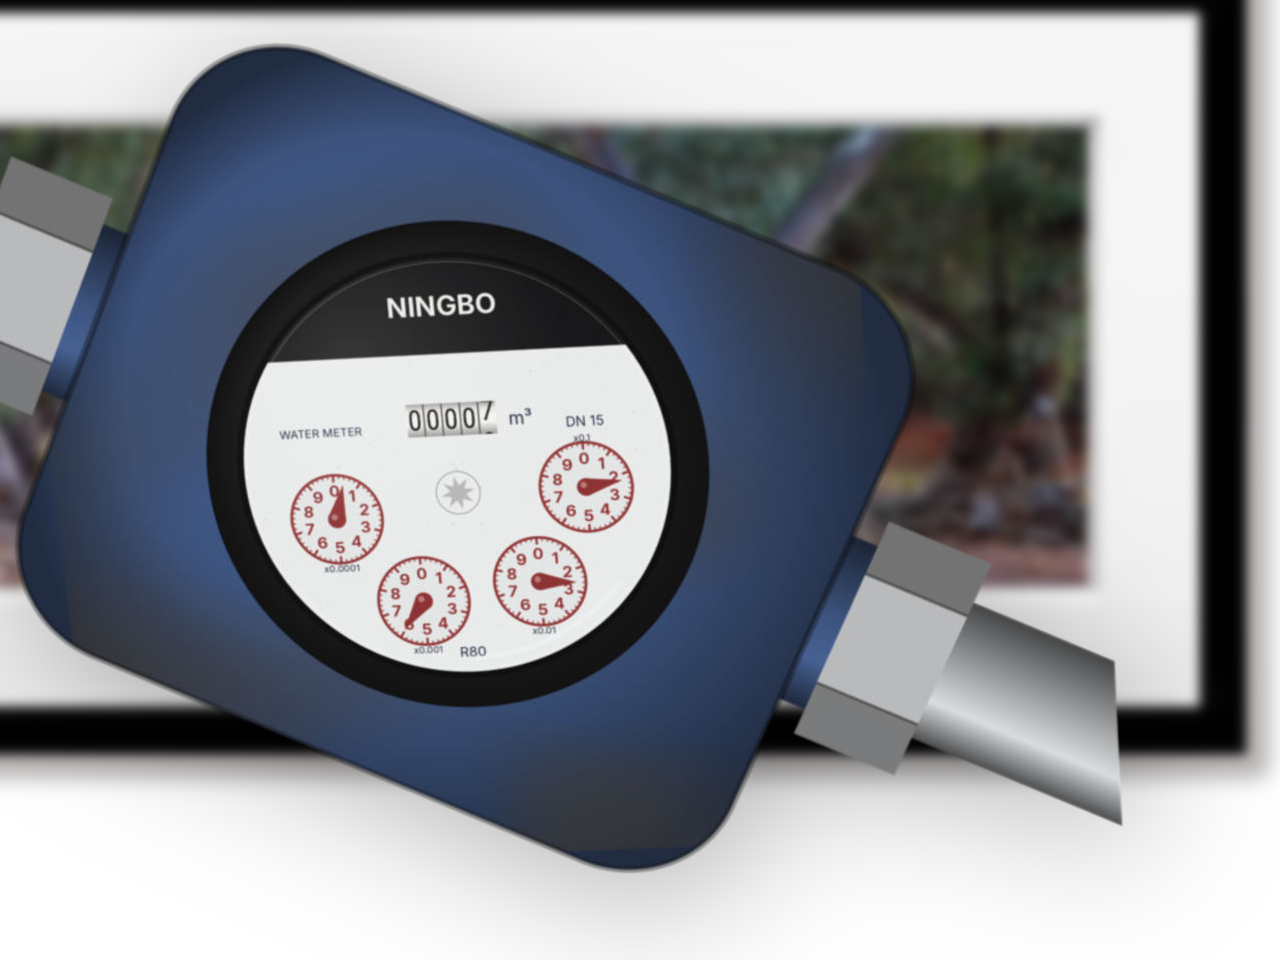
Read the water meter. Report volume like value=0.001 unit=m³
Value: value=7.2260 unit=m³
